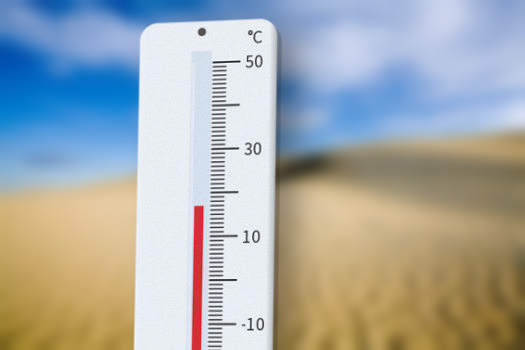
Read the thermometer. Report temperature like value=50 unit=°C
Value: value=17 unit=°C
